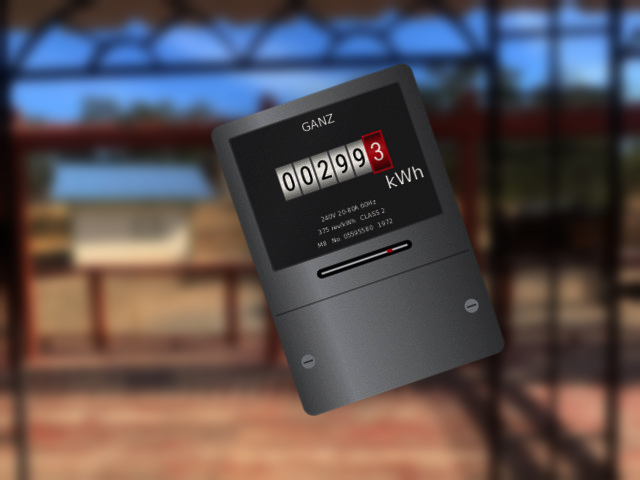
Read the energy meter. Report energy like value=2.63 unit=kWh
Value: value=299.3 unit=kWh
